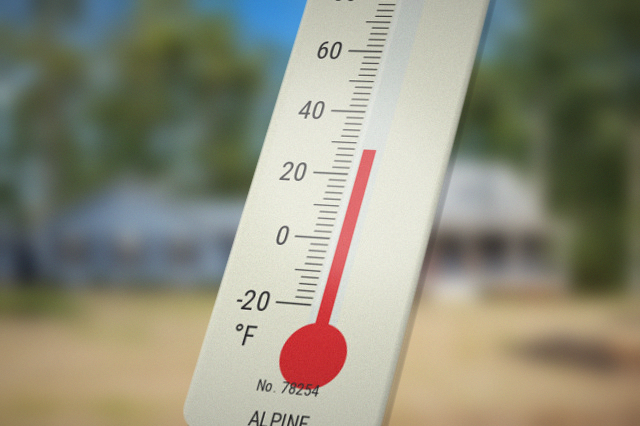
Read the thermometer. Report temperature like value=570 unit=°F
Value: value=28 unit=°F
